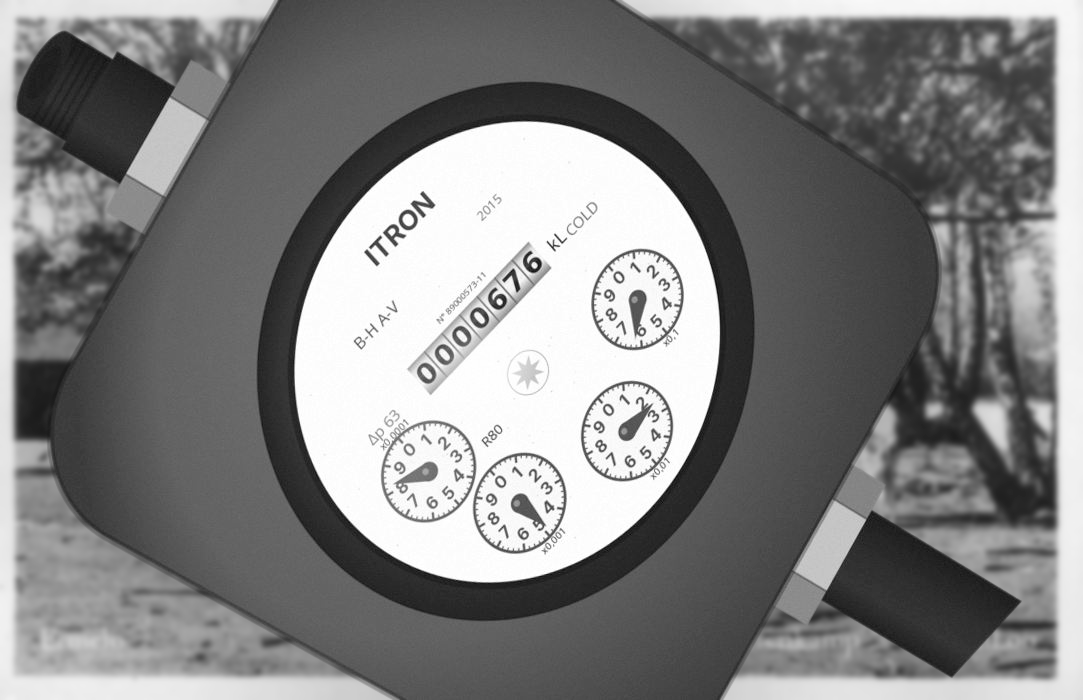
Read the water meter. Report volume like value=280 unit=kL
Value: value=676.6248 unit=kL
